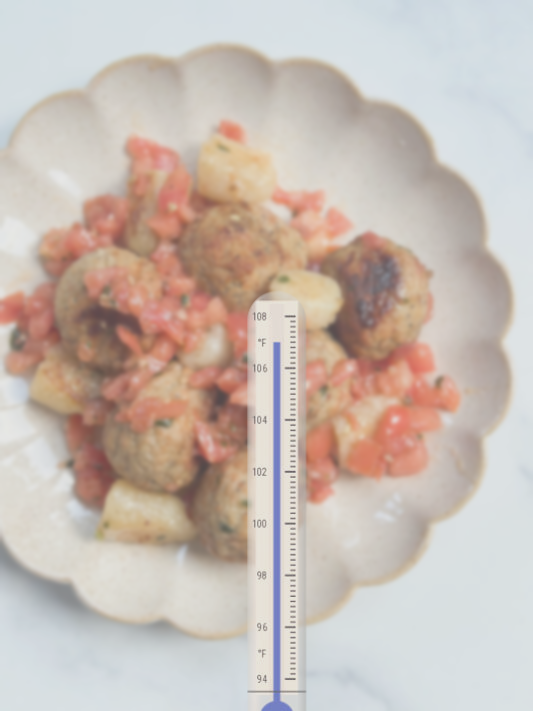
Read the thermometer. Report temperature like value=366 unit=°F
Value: value=107 unit=°F
